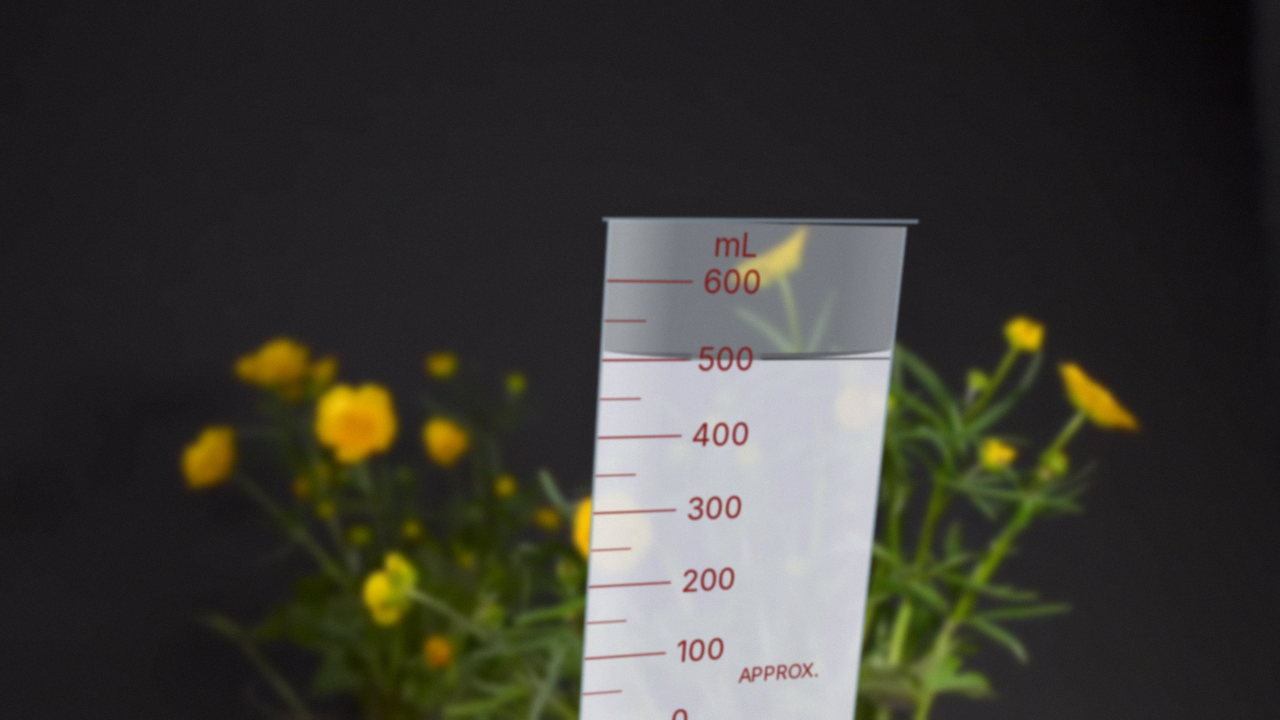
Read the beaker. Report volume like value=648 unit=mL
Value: value=500 unit=mL
